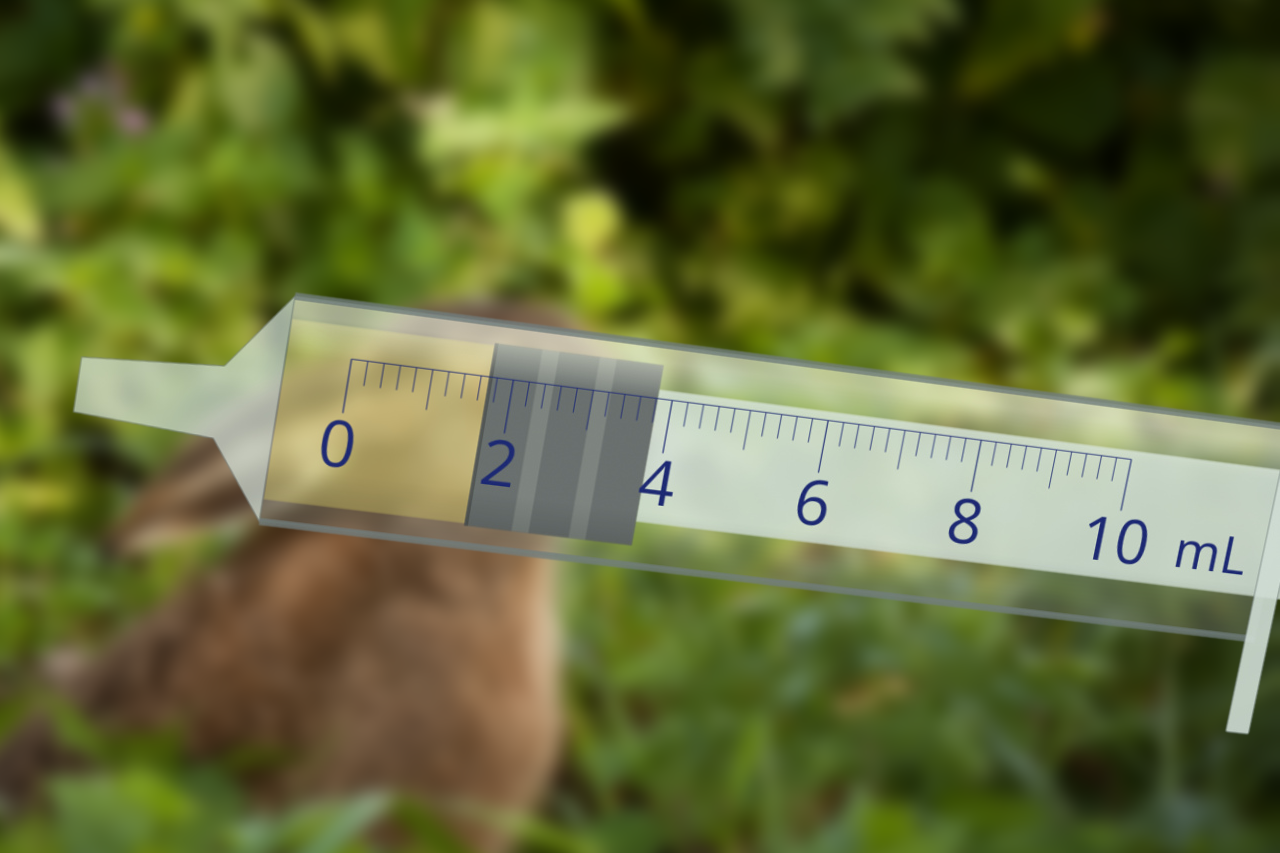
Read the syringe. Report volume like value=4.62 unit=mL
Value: value=1.7 unit=mL
